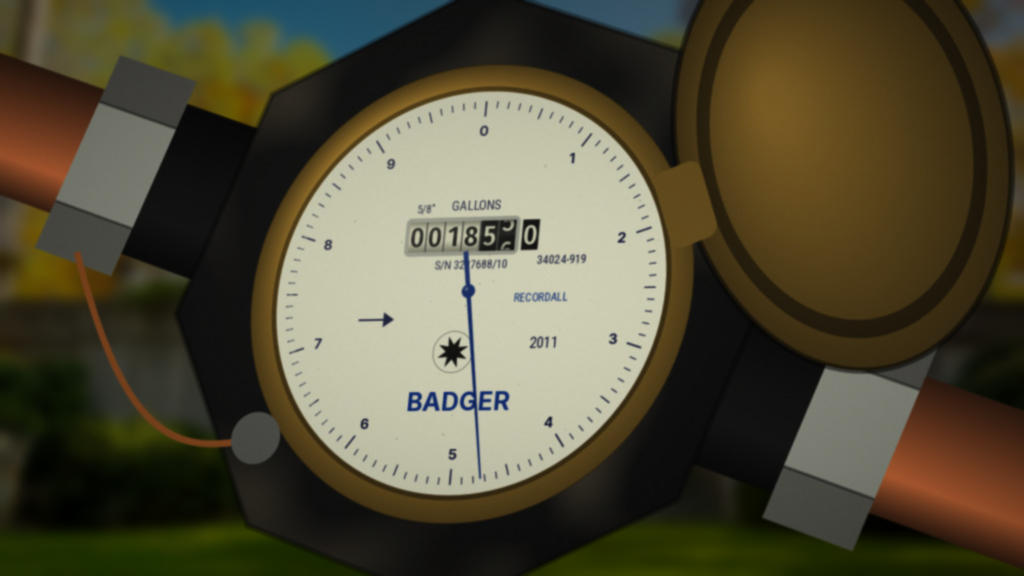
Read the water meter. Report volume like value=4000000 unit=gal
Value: value=18554.7 unit=gal
